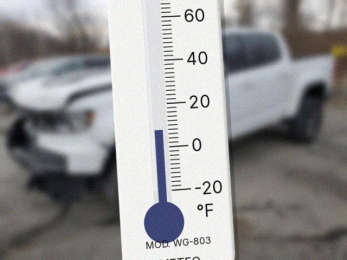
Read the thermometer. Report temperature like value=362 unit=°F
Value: value=8 unit=°F
